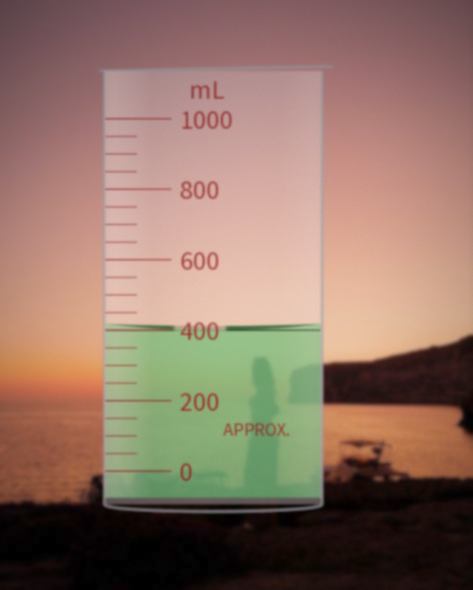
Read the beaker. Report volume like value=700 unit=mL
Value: value=400 unit=mL
